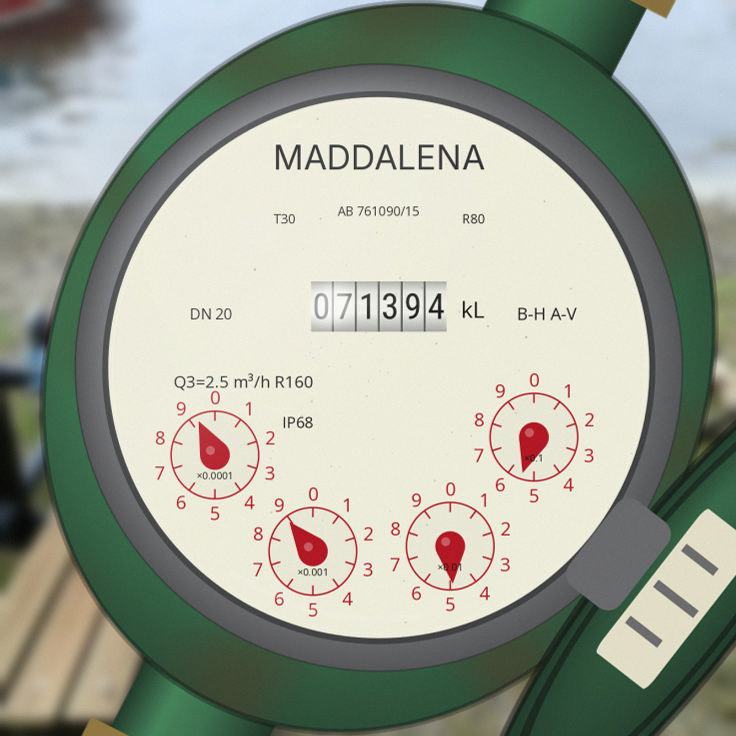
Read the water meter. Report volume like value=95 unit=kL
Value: value=71394.5489 unit=kL
